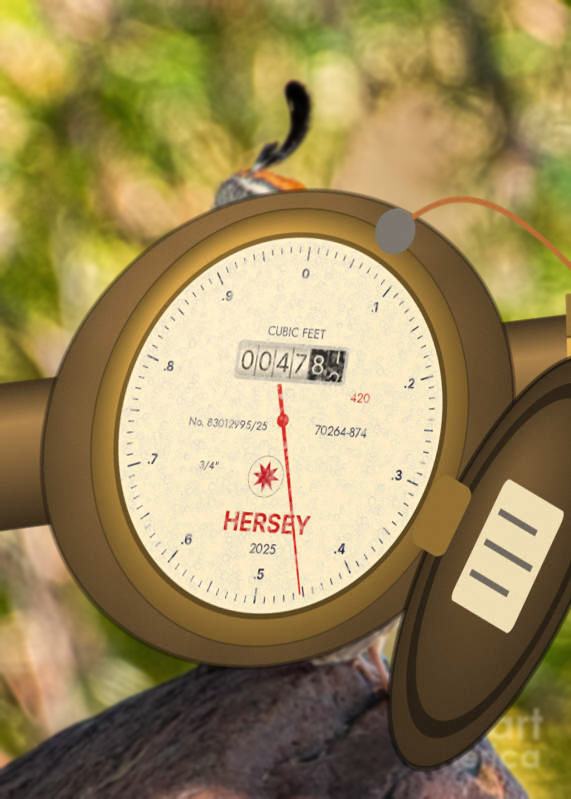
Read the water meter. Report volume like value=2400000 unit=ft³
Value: value=4781.45 unit=ft³
